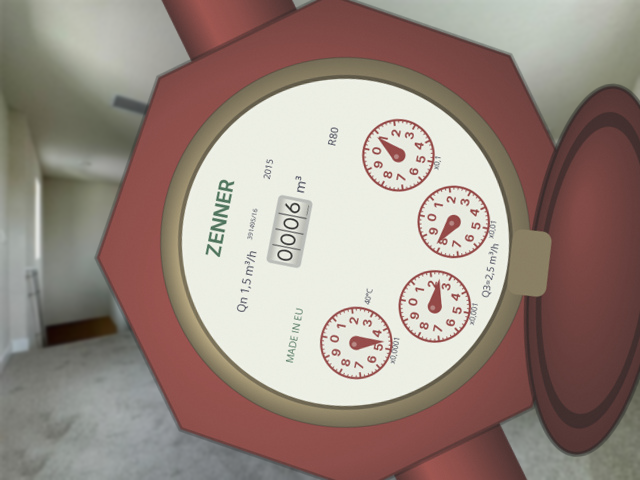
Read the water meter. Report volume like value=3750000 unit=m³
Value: value=6.0824 unit=m³
